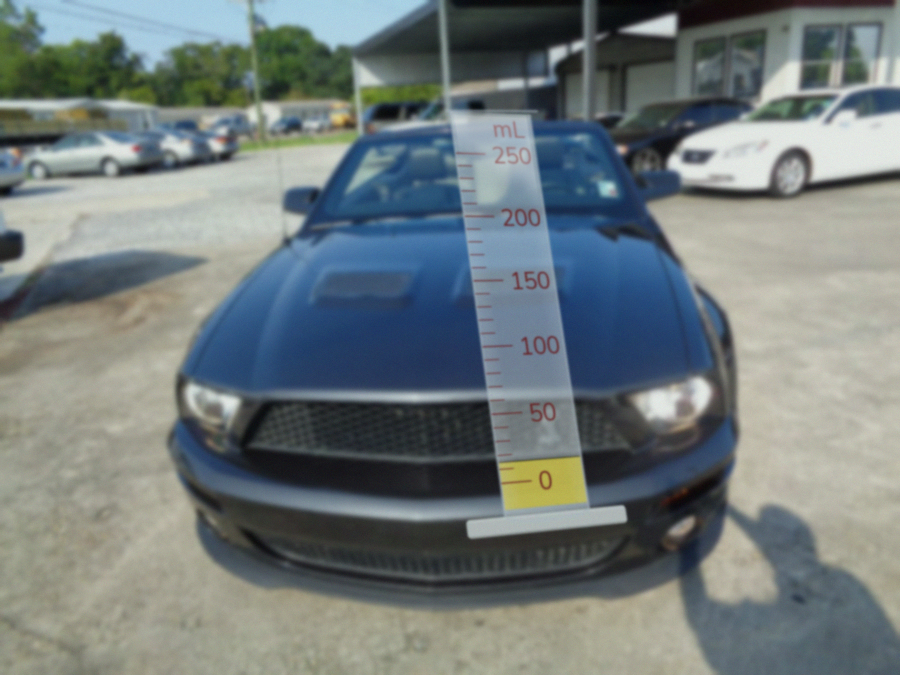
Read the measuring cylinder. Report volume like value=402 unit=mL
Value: value=15 unit=mL
